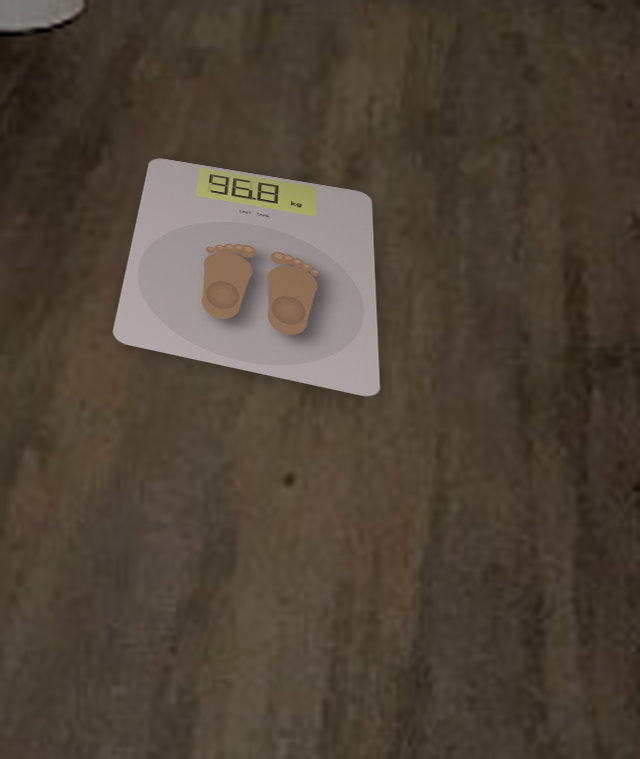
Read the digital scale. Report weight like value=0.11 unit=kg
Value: value=96.8 unit=kg
